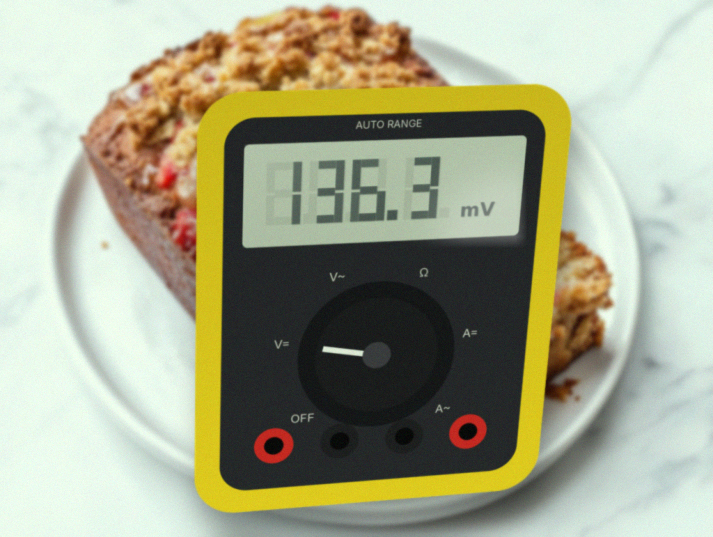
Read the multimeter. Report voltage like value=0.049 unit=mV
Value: value=136.3 unit=mV
